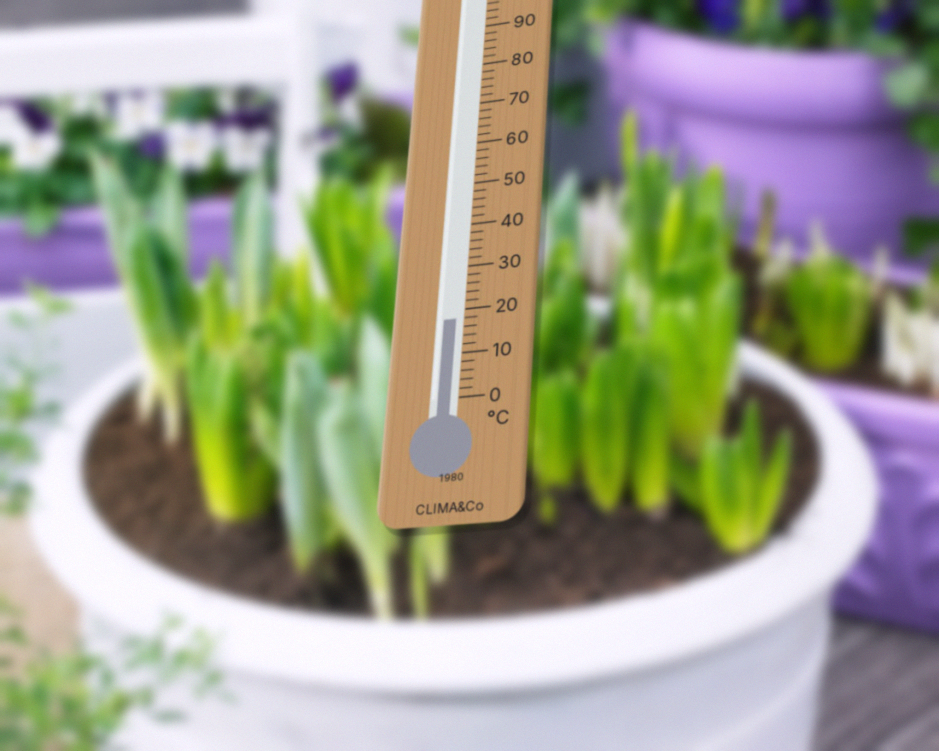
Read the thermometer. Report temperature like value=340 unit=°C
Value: value=18 unit=°C
